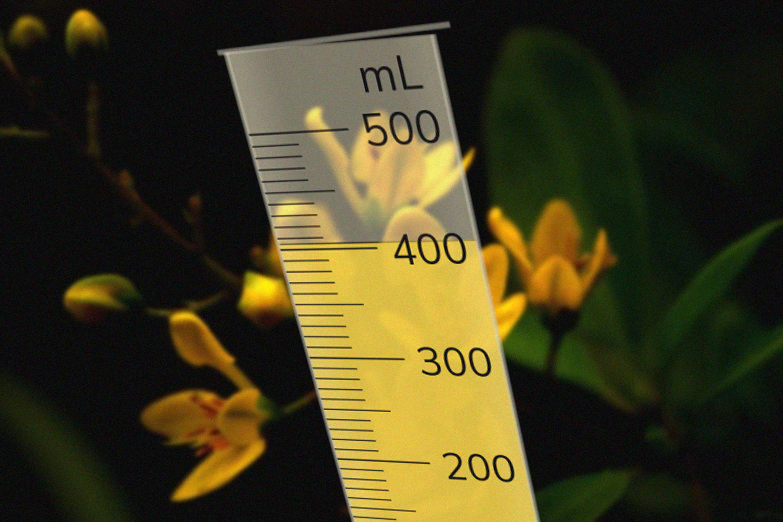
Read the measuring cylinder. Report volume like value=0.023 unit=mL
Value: value=405 unit=mL
